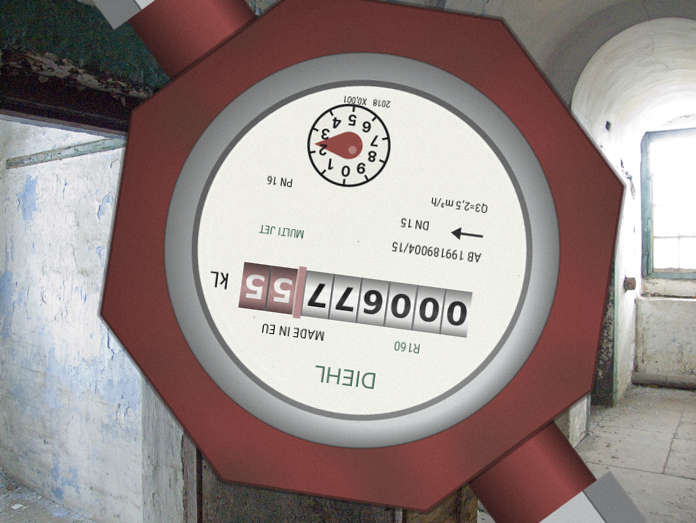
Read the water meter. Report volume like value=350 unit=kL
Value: value=677.552 unit=kL
